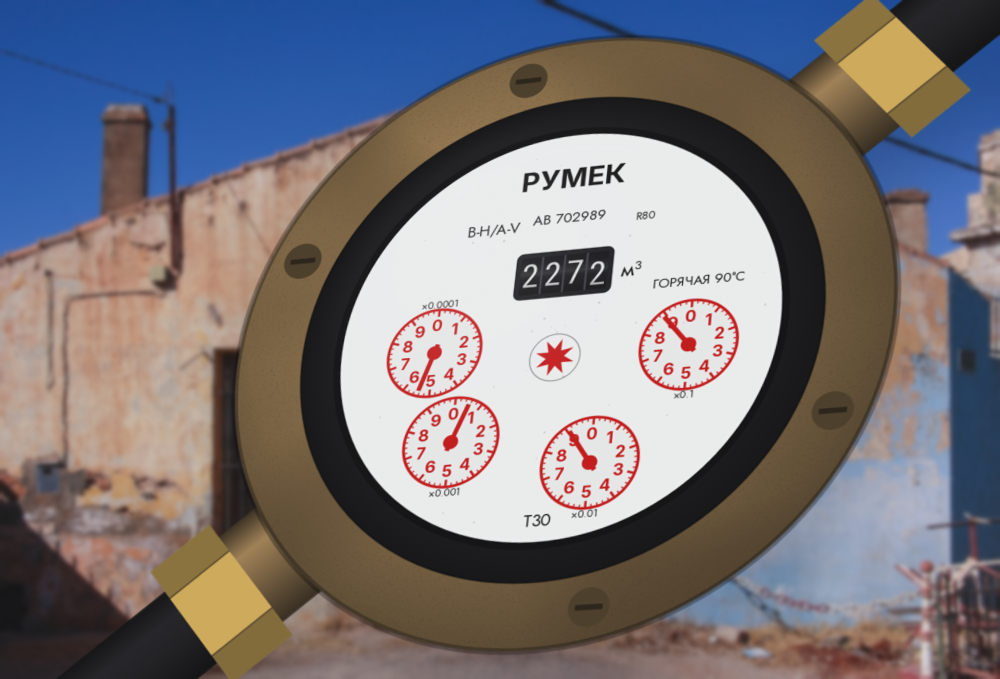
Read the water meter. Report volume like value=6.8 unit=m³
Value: value=2271.8905 unit=m³
